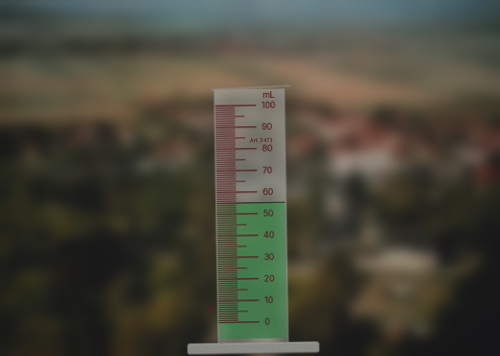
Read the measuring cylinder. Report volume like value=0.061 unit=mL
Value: value=55 unit=mL
